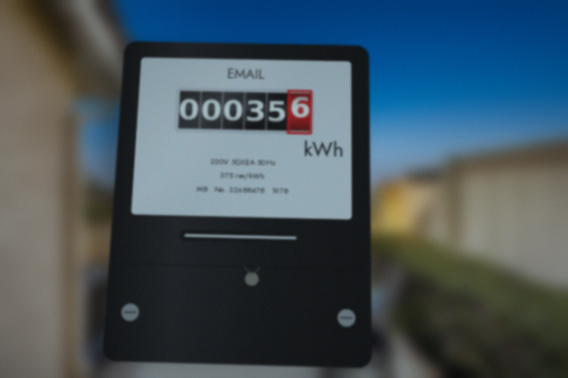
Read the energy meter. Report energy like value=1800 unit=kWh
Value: value=35.6 unit=kWh
